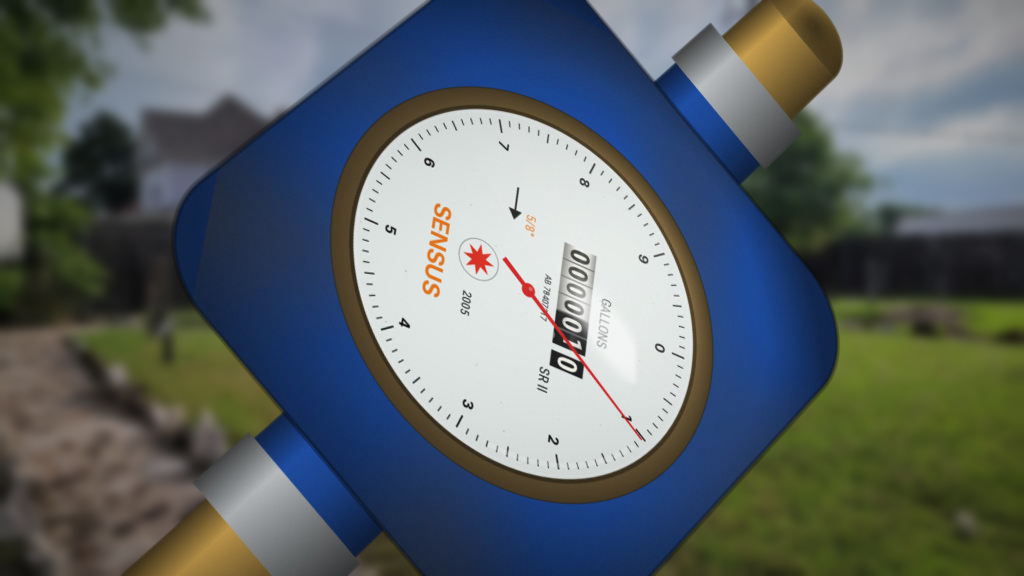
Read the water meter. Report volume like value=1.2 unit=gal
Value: value=11.0 unit=gal
